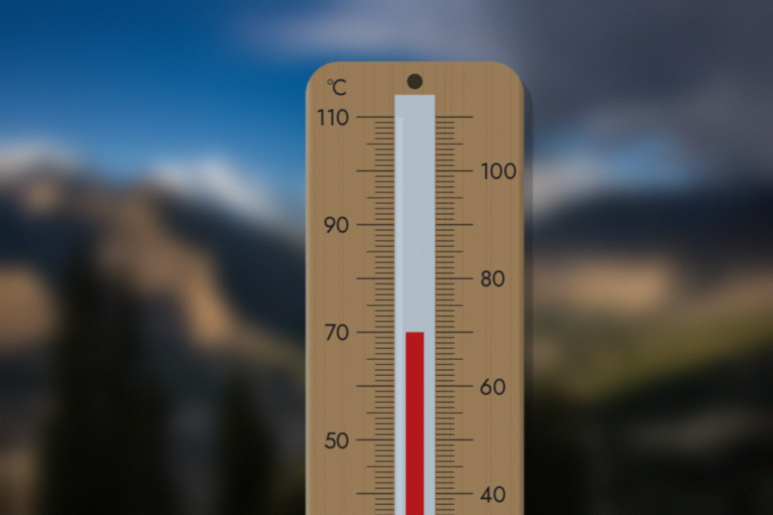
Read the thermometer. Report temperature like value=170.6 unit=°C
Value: value=70 unit=°C
